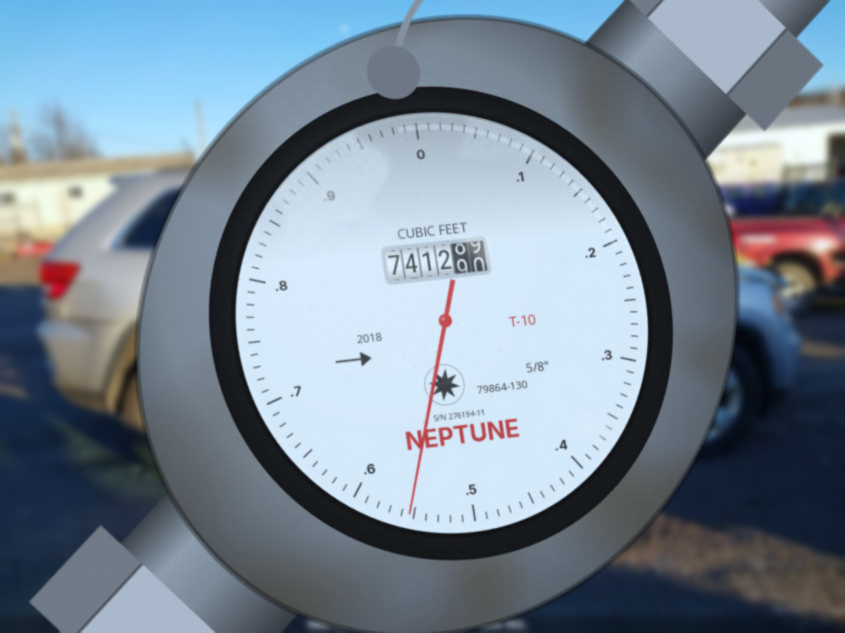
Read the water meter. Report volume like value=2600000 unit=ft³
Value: value=741289.55 unit=ft³
